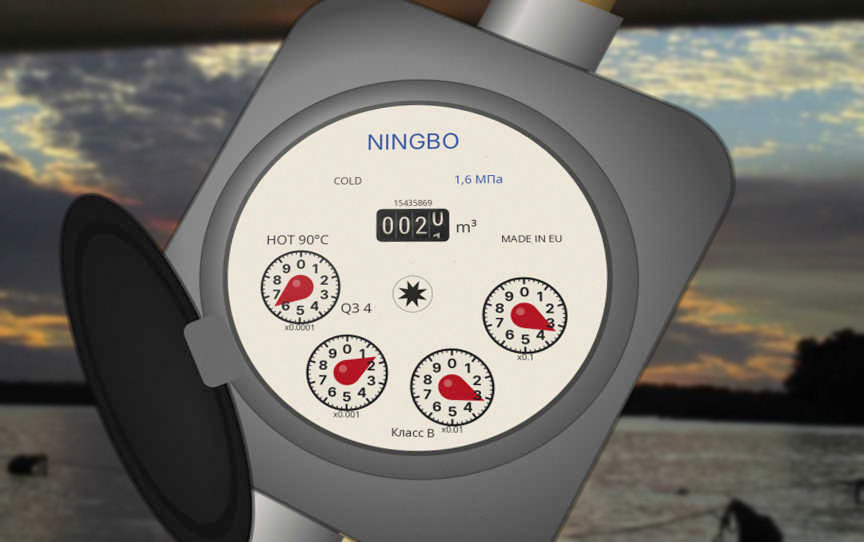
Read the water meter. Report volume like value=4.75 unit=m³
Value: value=20.3316 unit=m³
